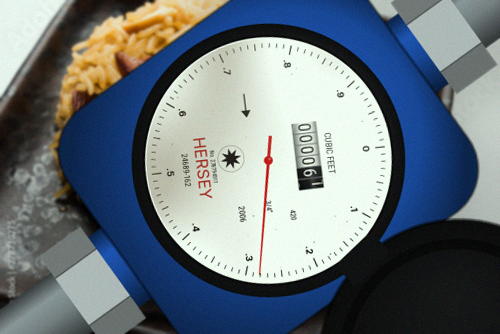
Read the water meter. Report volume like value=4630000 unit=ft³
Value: value=61.28 unit=ft³
